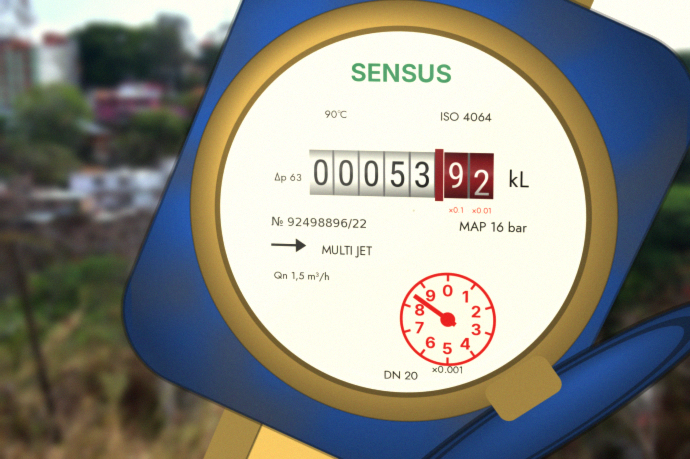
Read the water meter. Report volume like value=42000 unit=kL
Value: value=53.918 unit=kL
